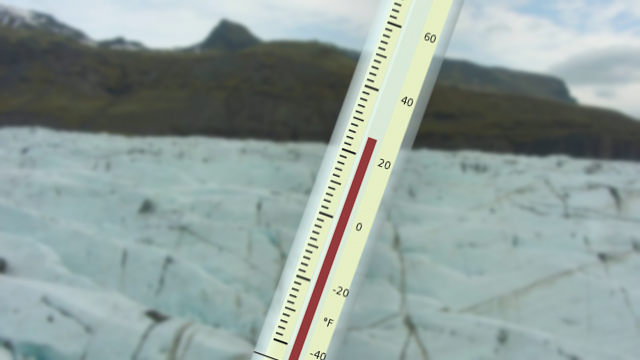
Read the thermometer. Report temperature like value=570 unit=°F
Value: value=26 unit=°F
